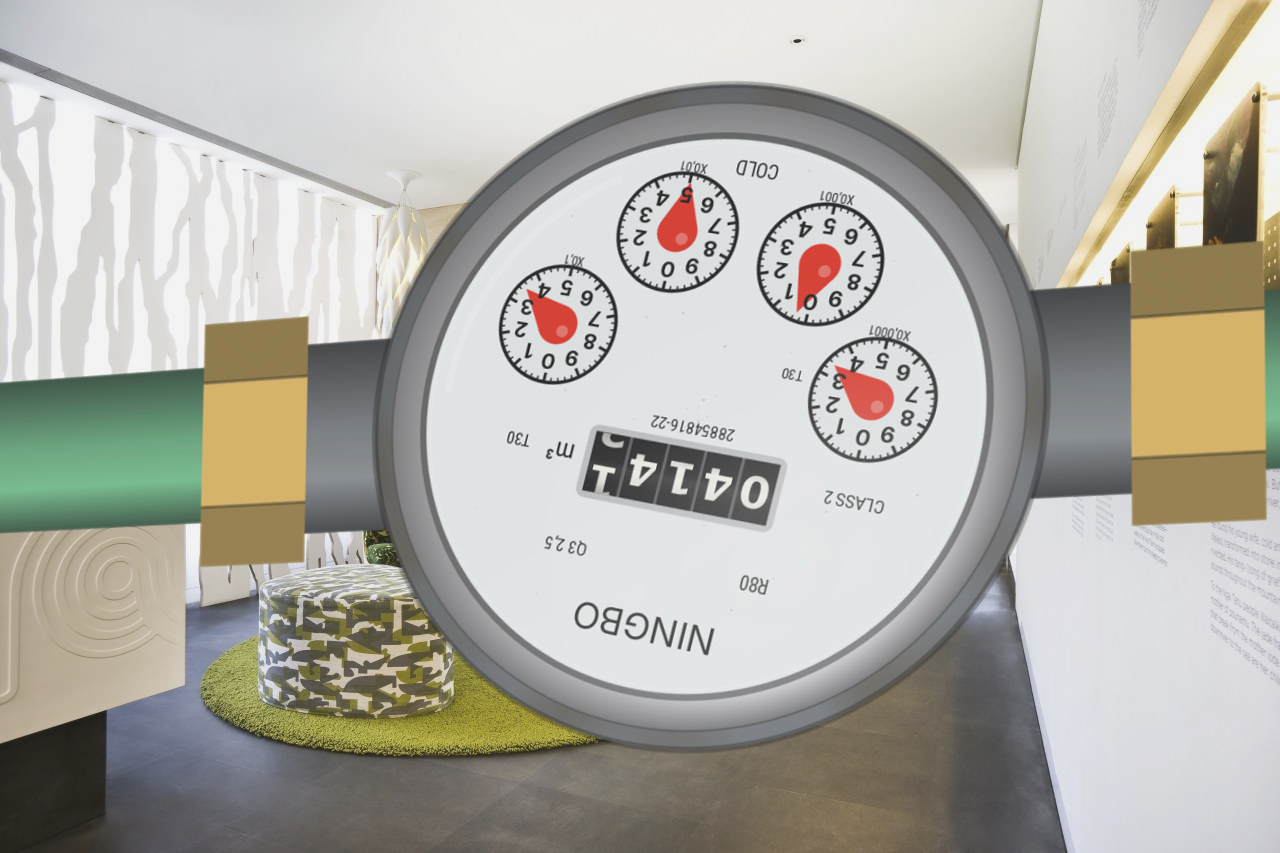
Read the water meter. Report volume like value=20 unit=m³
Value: value=4141.3503 unit=m³
